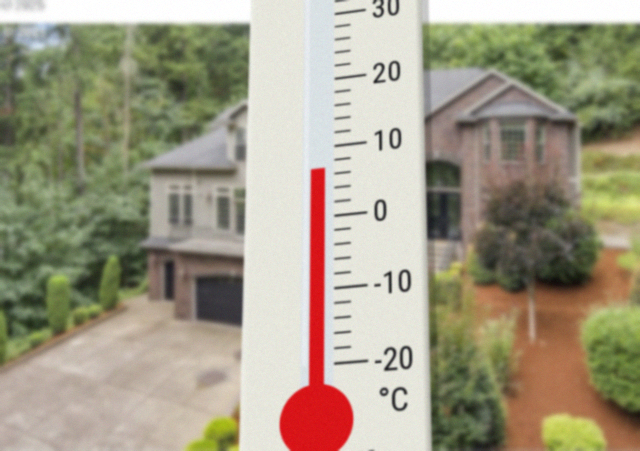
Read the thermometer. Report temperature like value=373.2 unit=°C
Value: value=7 unit=°C
